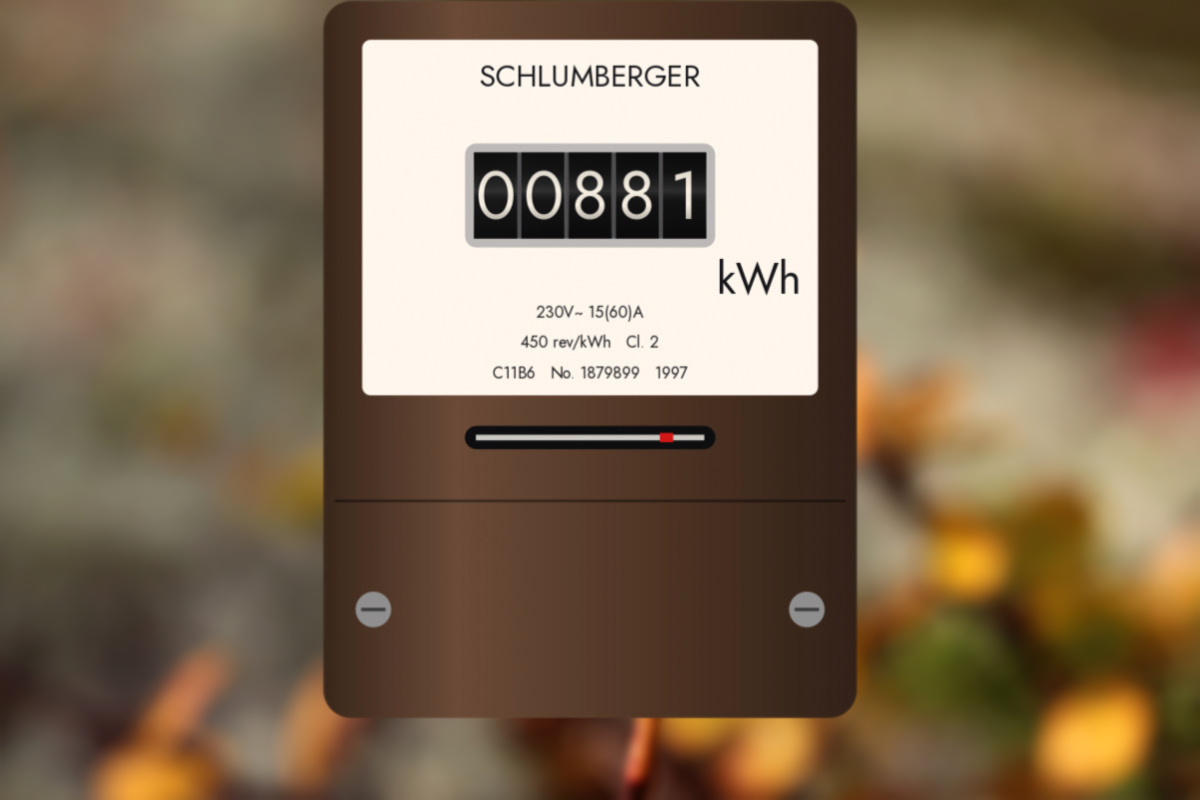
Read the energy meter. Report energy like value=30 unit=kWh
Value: value=881 unit=kWh
